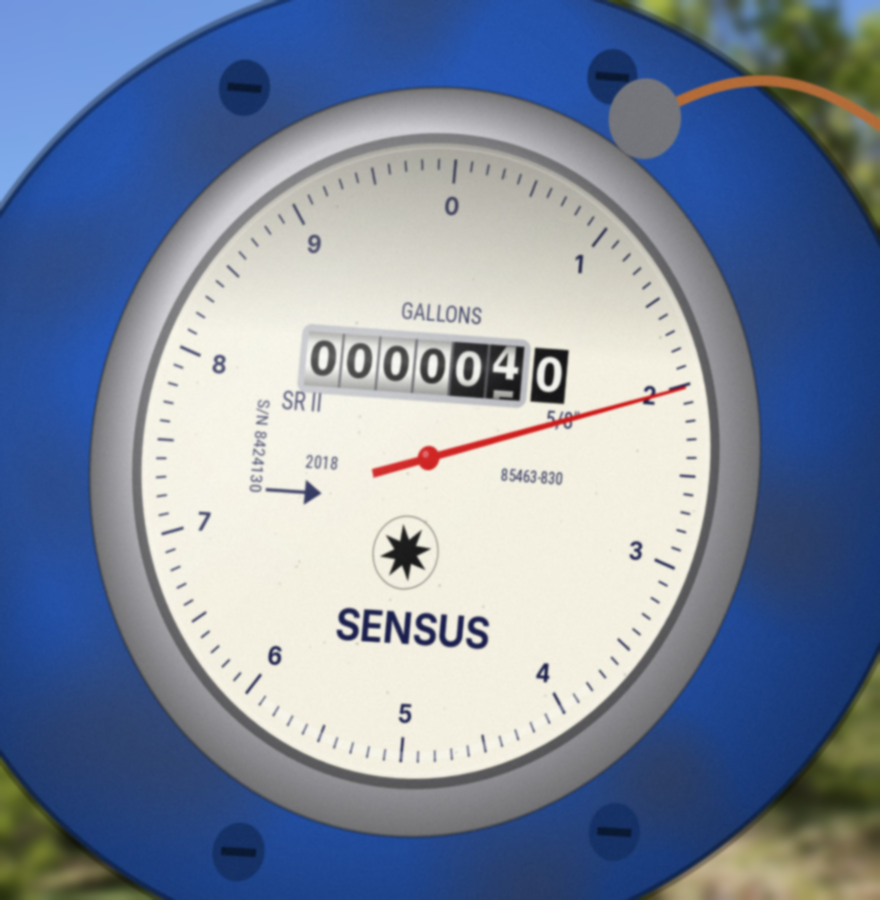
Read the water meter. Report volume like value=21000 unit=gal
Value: value=42.0 unit=gal
